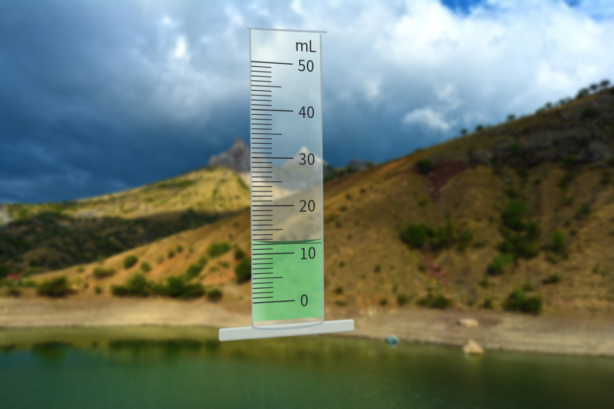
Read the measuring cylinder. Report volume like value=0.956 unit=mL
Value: value=12 unit=mL
